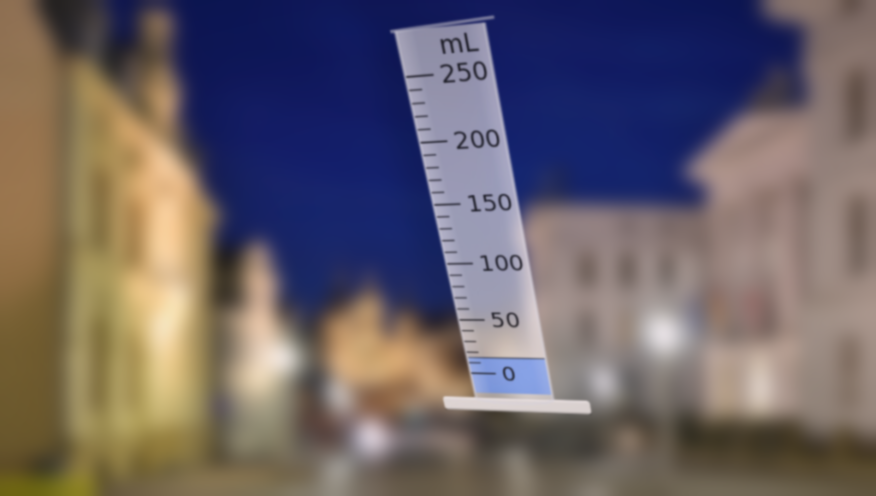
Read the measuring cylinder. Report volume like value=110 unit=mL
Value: value=15 unit=mL
